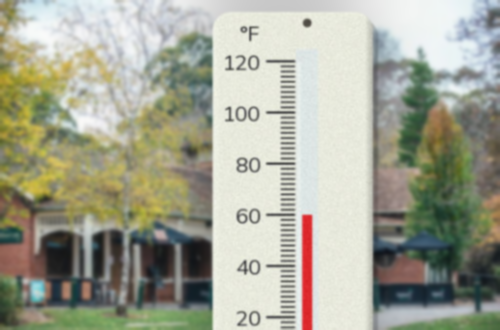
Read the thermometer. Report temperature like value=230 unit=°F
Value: value=60 unit=°F
